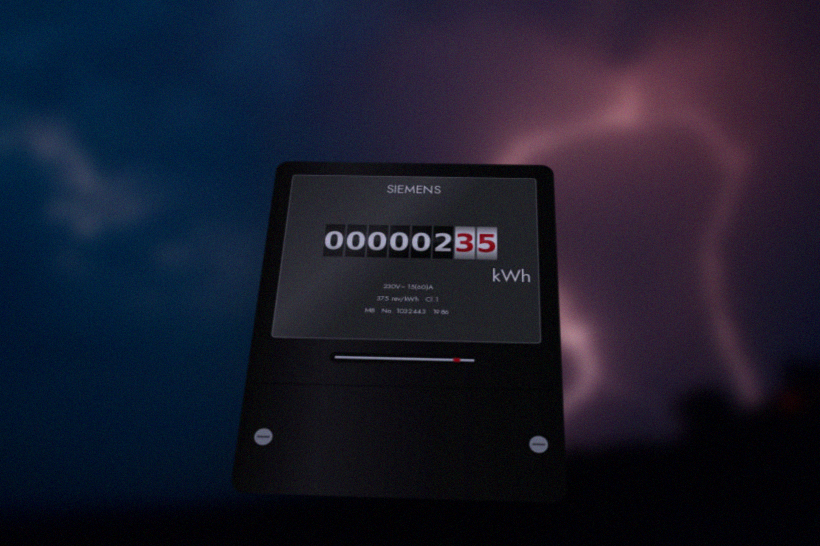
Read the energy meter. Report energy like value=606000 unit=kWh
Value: value=2.35 unit=kWh
